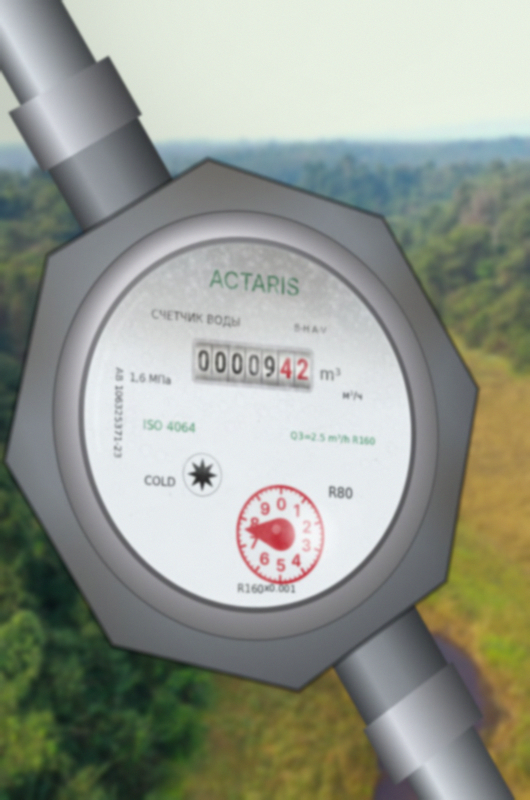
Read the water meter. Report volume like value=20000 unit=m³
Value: value=9.427 unit=m³
